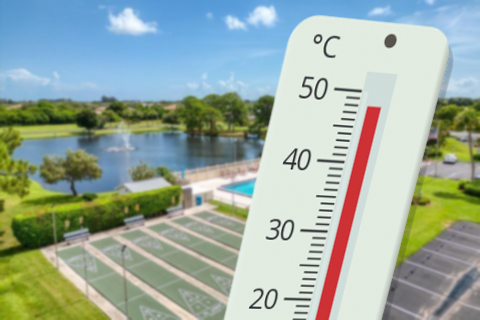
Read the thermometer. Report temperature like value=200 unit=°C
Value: value=48 unit=°C
